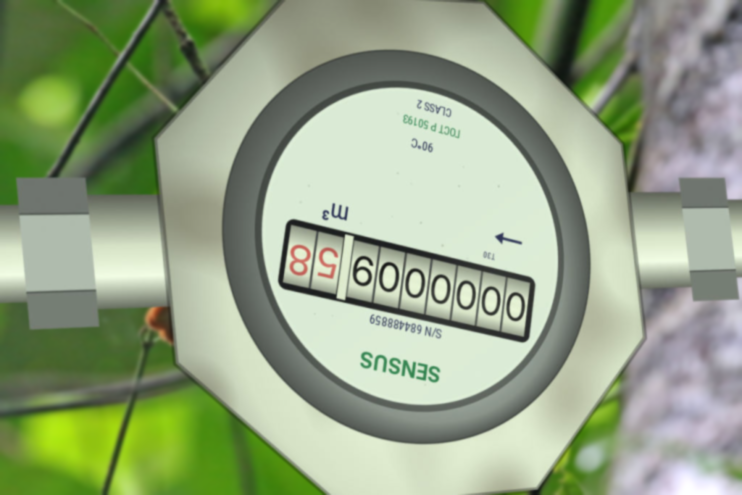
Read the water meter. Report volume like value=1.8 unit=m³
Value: value=9.58 unit=m³
